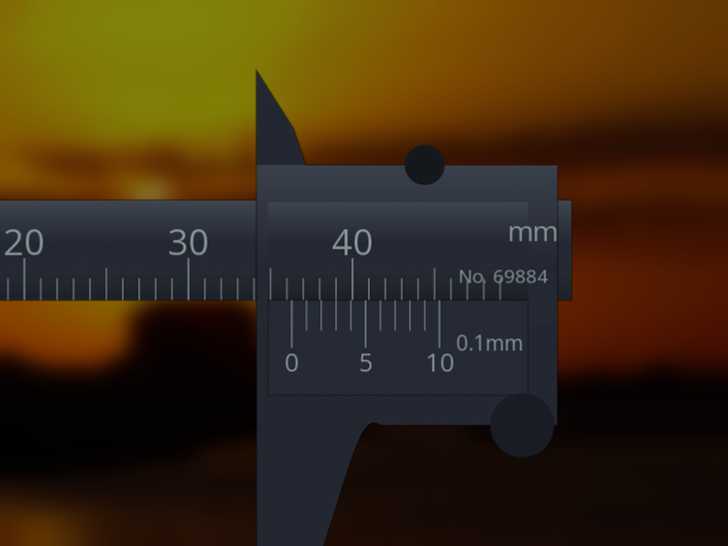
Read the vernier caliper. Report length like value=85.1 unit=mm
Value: value=36.3 unit=mm
